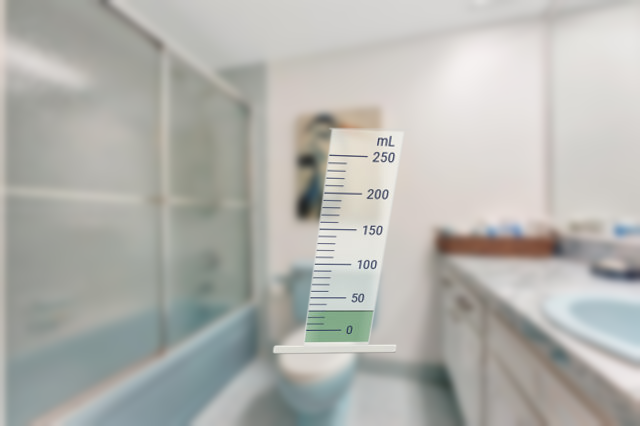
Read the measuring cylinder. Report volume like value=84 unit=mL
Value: value=30 unit=mL
